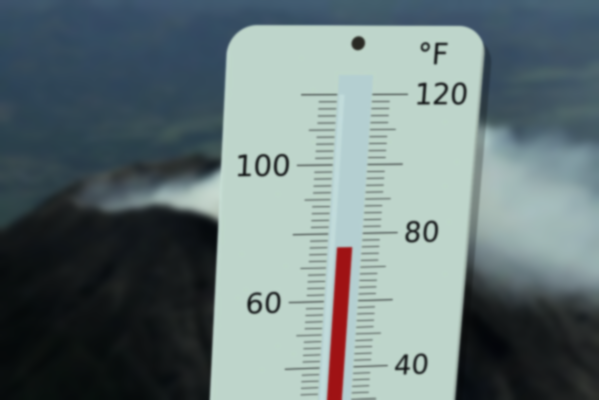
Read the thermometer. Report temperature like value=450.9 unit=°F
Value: value=76 unit=°F
